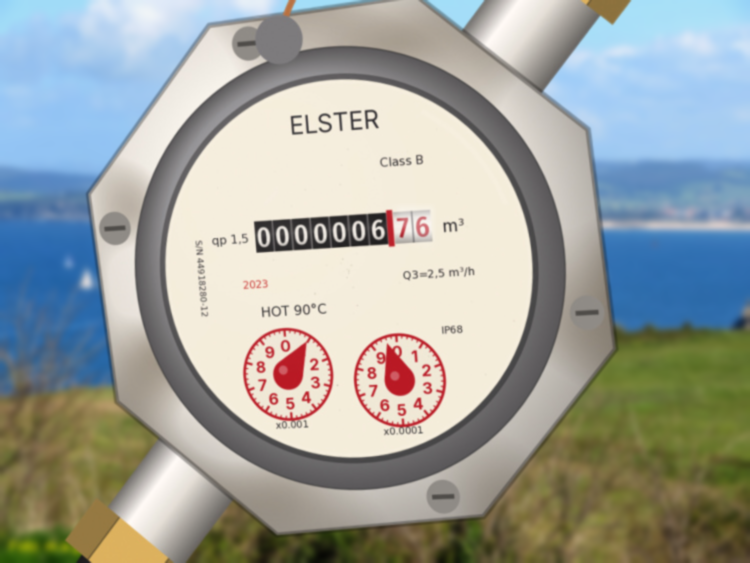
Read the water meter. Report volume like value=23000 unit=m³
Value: value=6.7609 unit=m³
